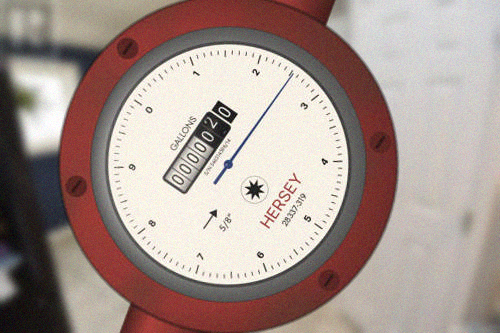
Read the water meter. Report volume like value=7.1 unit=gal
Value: value=22.5 unit=gal
